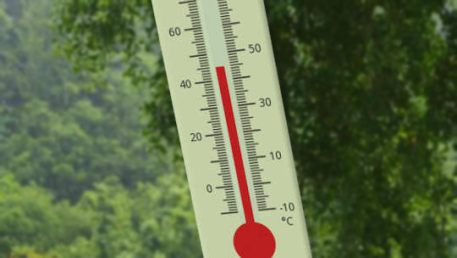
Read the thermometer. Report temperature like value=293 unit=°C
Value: value=45 unit=°C
